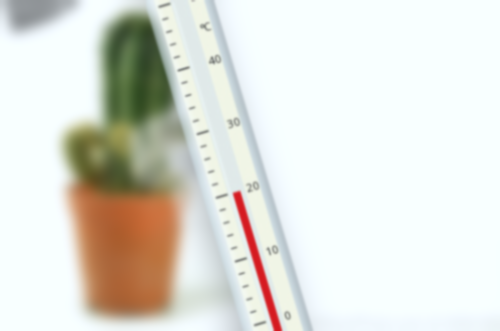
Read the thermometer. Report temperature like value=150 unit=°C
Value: value=20 unit=°C
